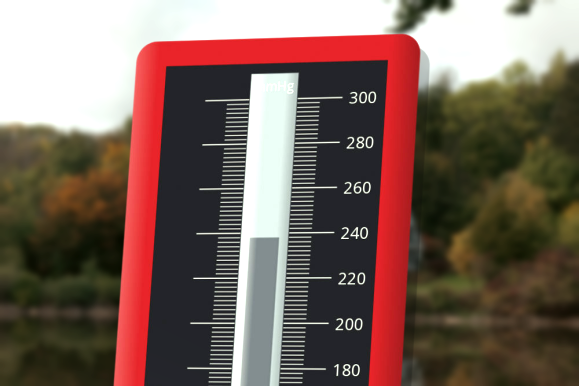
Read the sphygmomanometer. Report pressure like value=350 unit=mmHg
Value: value=238 unit=mmHg
